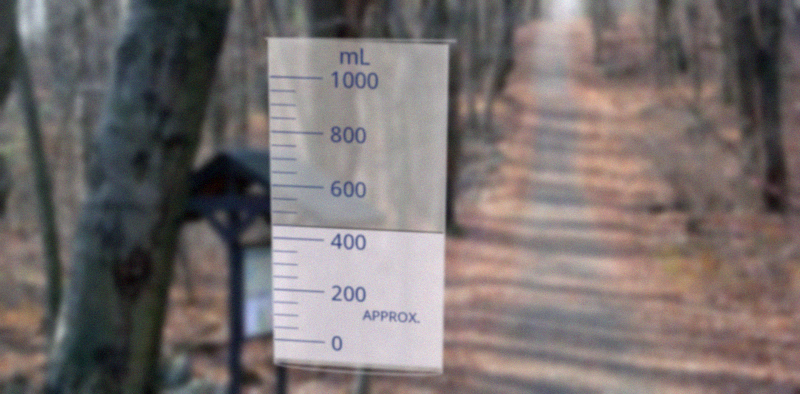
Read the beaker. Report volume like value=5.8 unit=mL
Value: value=450 unit=mL
